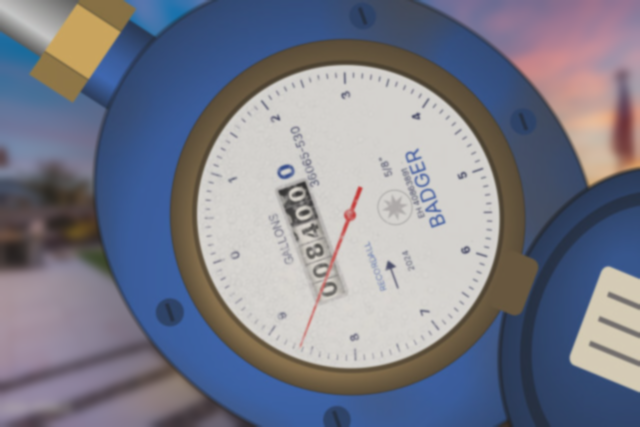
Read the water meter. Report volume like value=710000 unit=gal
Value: value=83998.6 unit=gal
